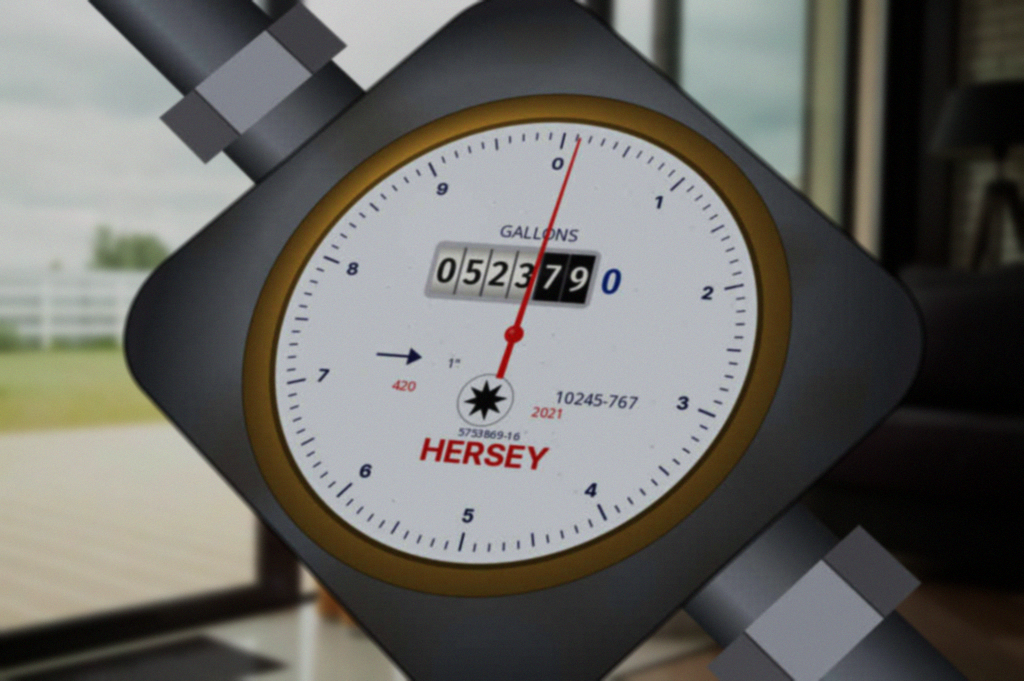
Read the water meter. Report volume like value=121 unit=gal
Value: value=523790.1 unit=gal
